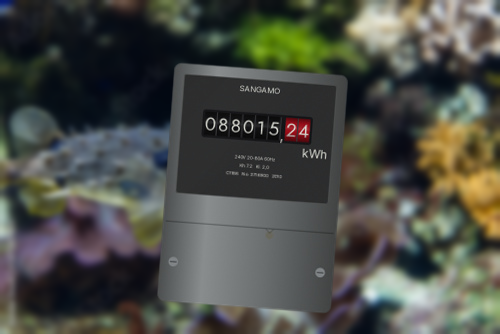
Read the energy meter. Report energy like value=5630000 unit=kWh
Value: value=88015.24 unit=kWh
